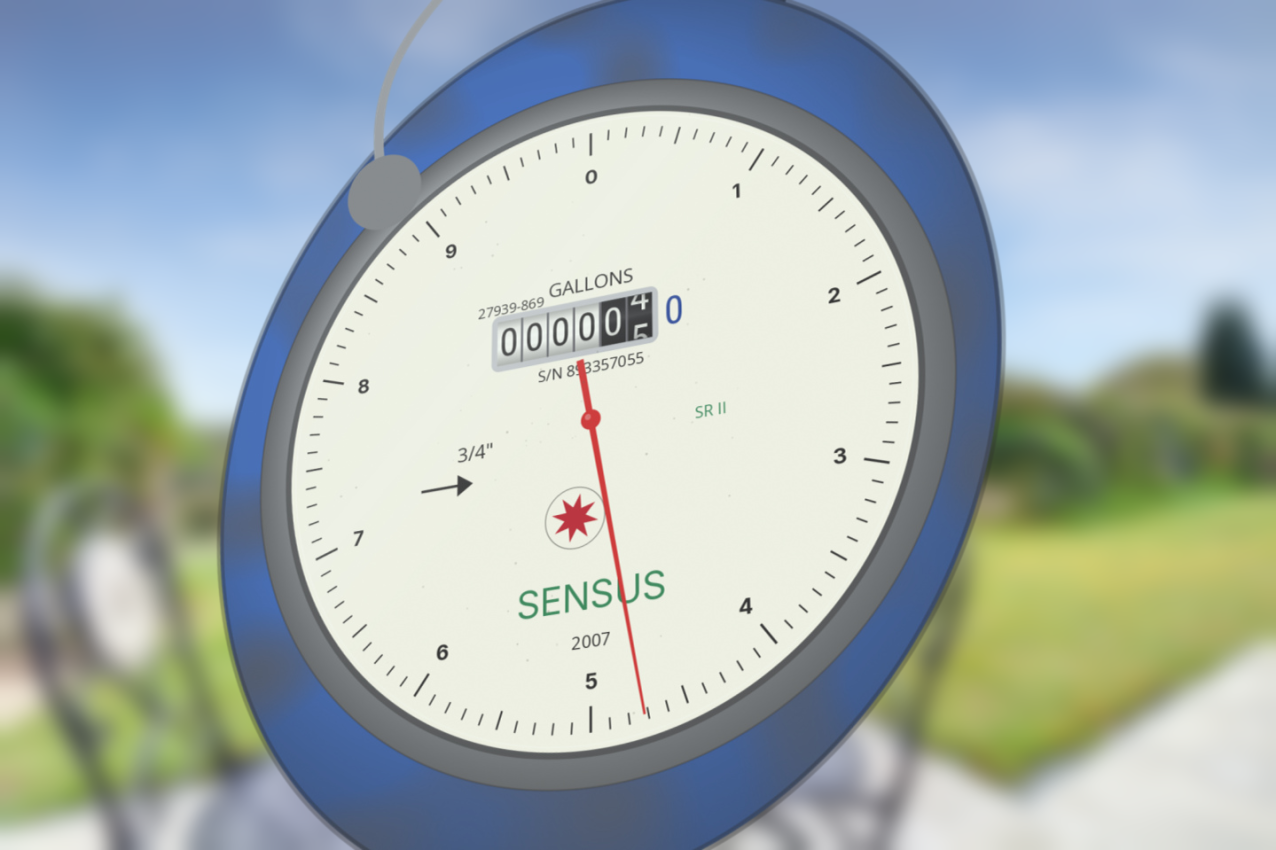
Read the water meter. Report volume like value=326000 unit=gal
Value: value=44.7 unit=gal
